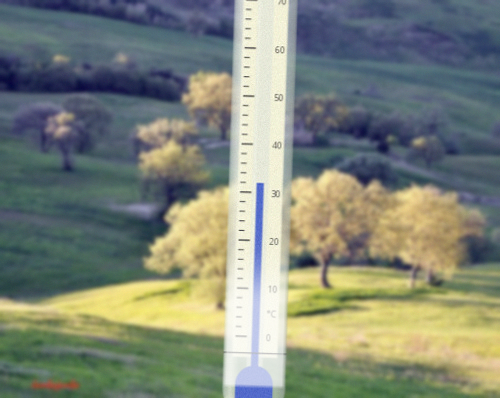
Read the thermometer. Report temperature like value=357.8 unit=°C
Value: value=32 unit=°C
